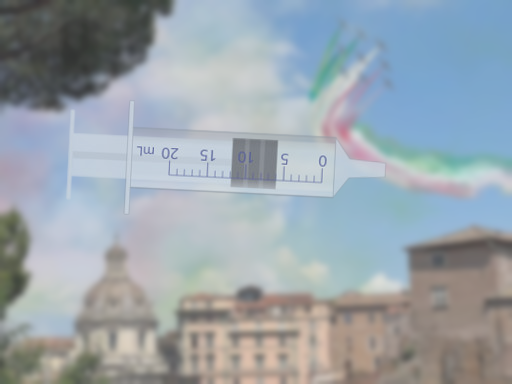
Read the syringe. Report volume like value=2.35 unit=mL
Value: value=6 unit=mL
